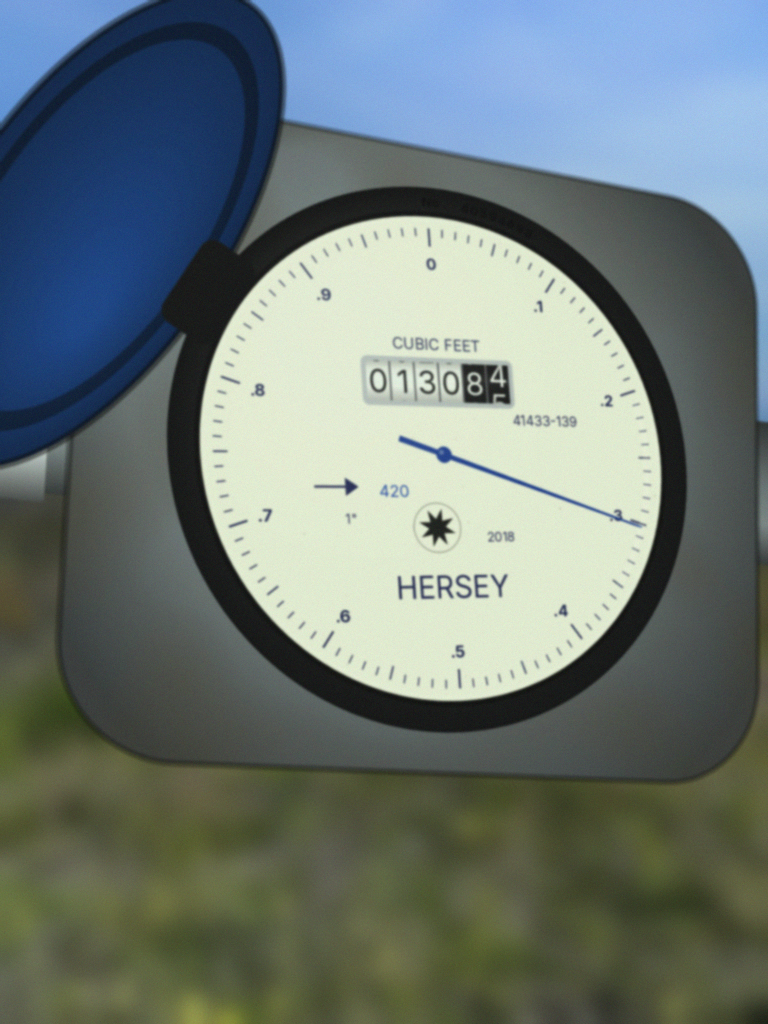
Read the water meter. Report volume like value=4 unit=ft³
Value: value=13084.30 unit=ft³
